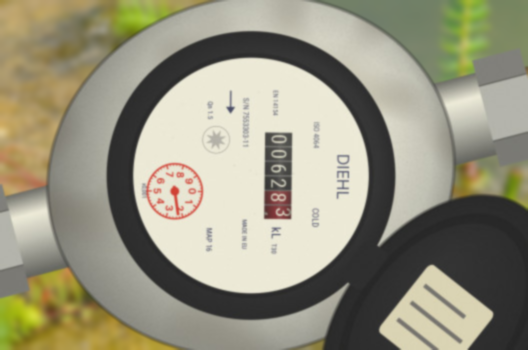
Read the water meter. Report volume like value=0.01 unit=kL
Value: value=62.832 unit=kL
